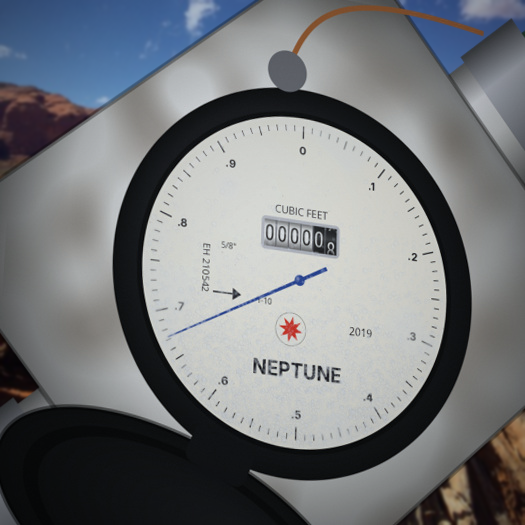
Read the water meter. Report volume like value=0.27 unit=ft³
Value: value=7.67 unit=ft³
